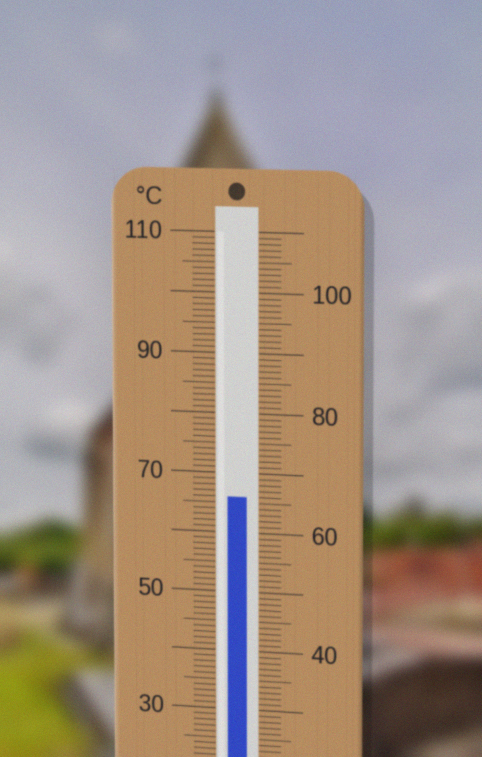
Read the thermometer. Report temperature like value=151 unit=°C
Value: value=66 unit=°C
